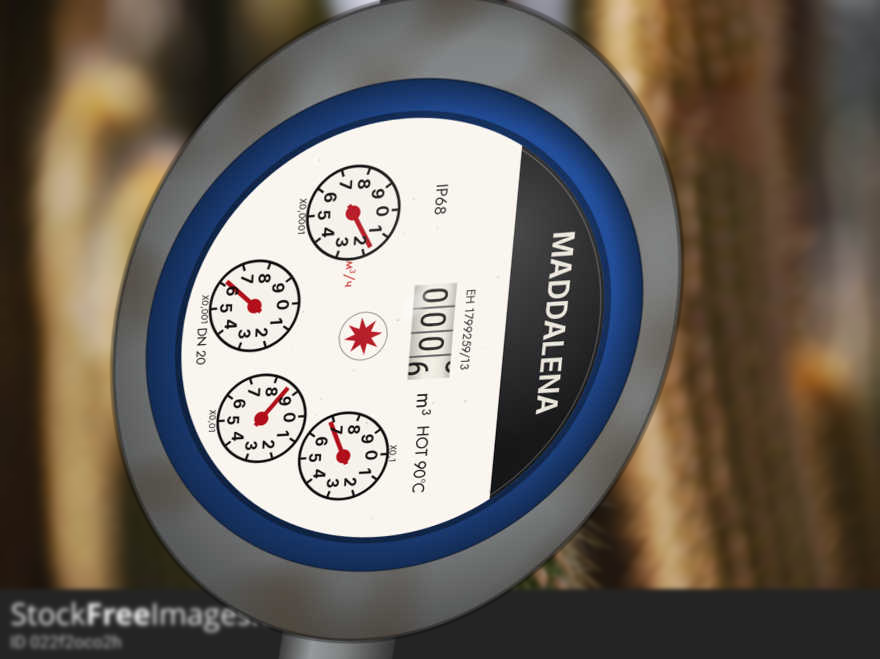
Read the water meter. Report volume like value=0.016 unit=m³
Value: value=5.6861 unit=m³
